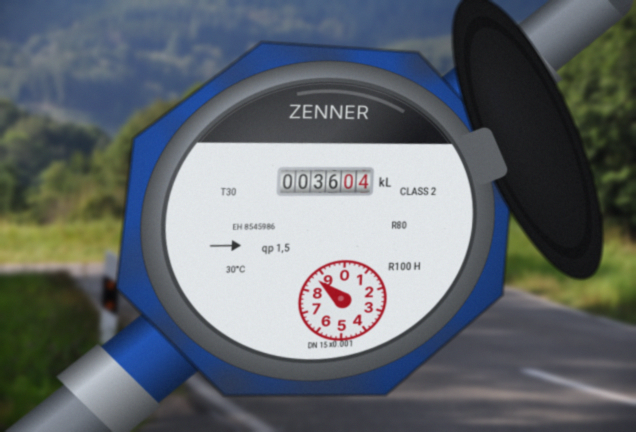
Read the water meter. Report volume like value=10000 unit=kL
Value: value=36.048 unit=kL
